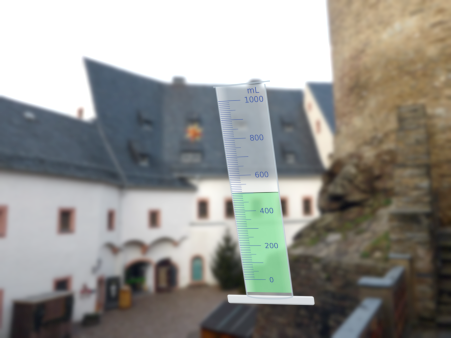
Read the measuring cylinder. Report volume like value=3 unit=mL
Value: value=500 unit=mL
